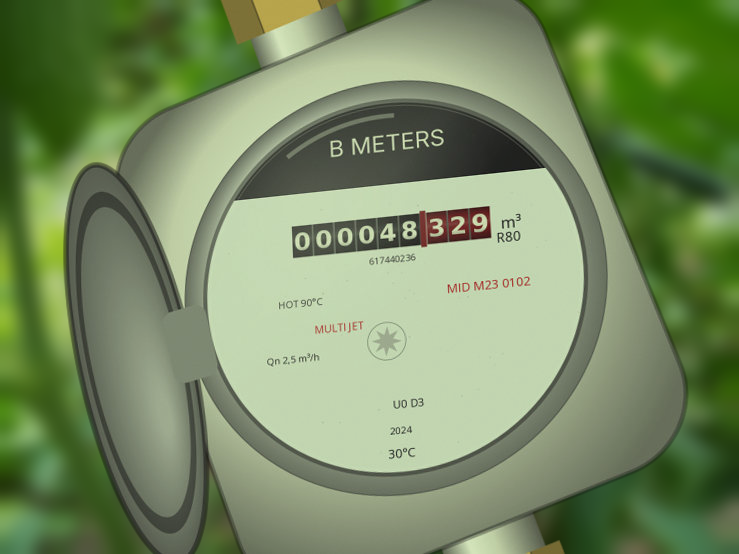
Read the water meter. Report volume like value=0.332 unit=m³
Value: value=48.329 unit=m³
